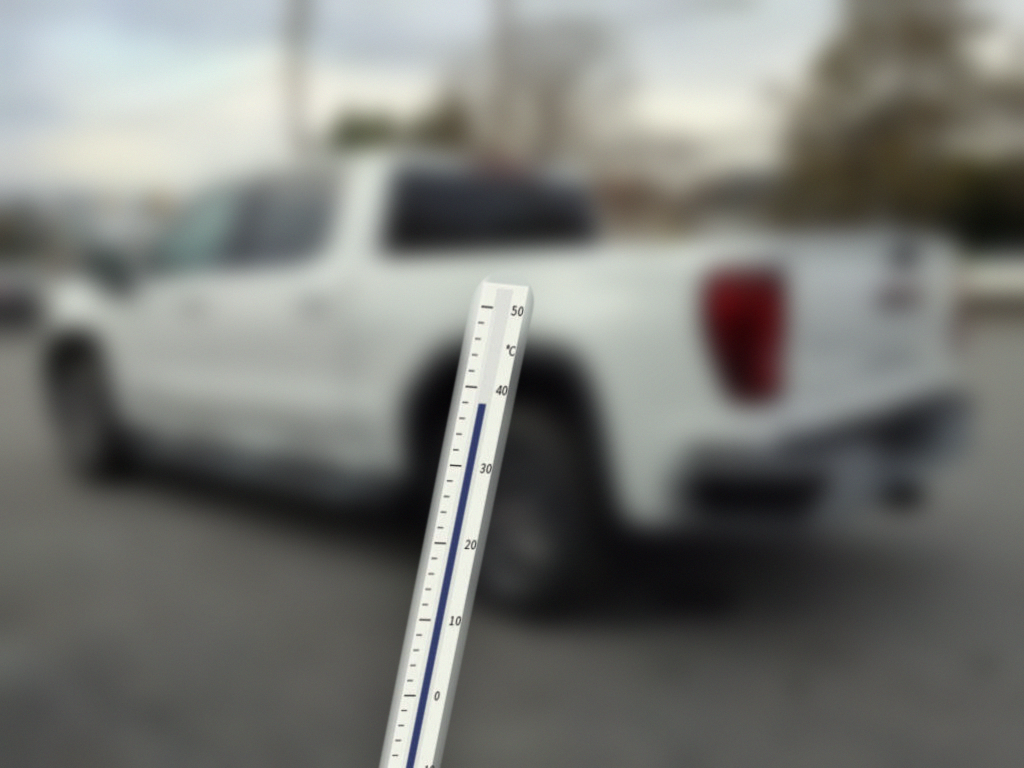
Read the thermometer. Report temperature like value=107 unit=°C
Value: value=38 unit=°C
